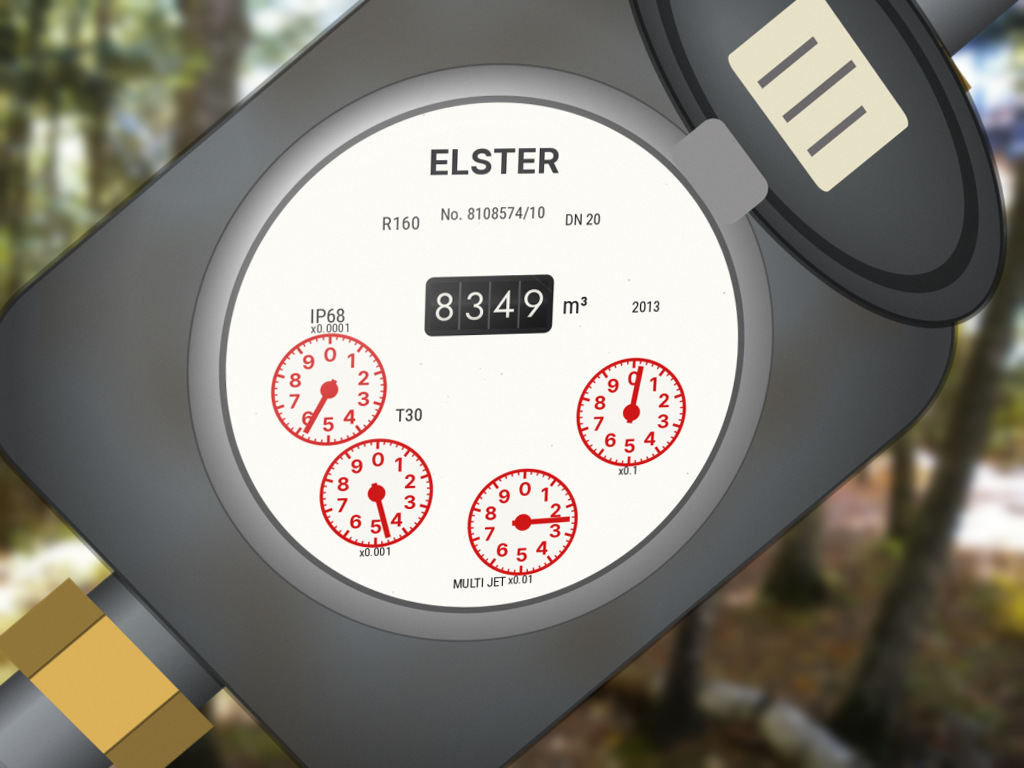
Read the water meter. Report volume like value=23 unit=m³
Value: value=8349.0245 unit=m³
